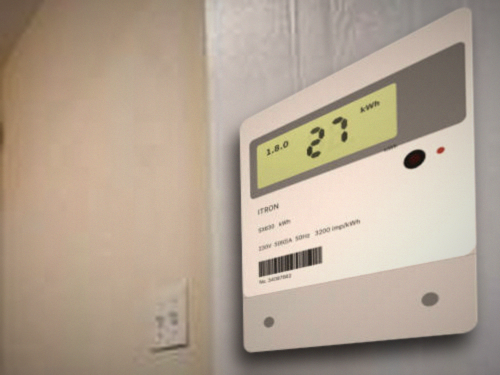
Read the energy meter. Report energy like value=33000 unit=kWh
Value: value=27 unit=kWh
